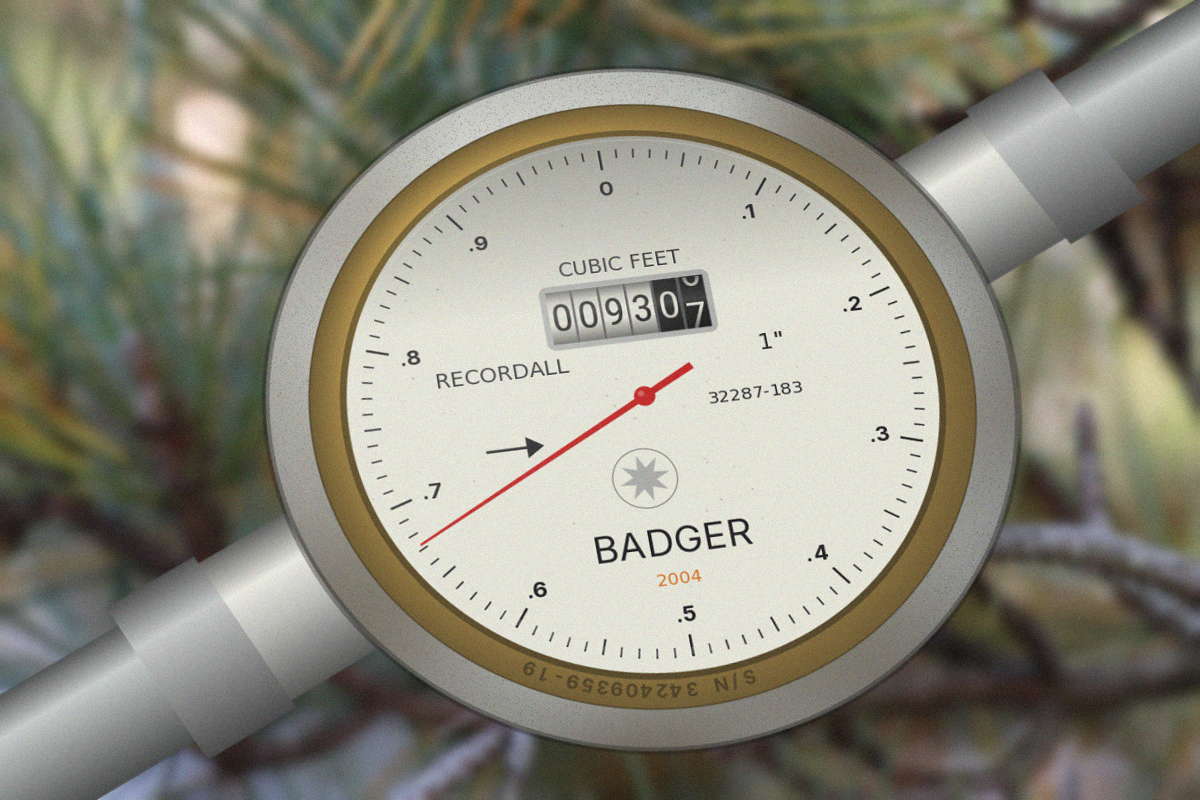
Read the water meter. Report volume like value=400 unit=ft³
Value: value=9306.67 unit=ft³
